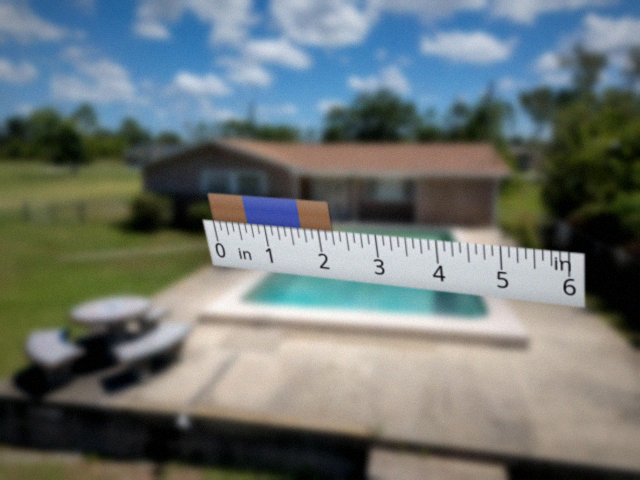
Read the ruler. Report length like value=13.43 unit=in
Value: value=2.25 unit=in
